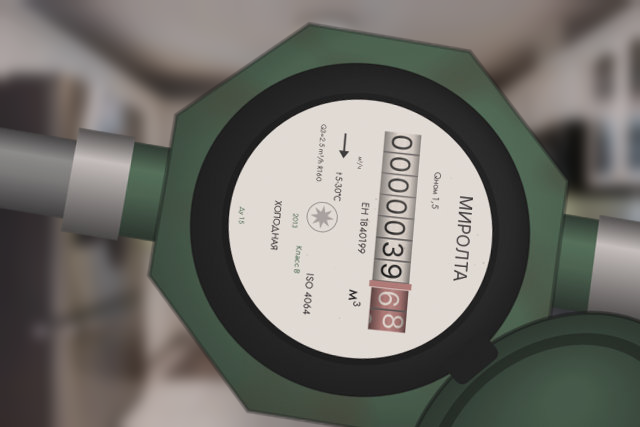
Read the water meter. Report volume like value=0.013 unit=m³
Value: value=39.68 unit=m³
